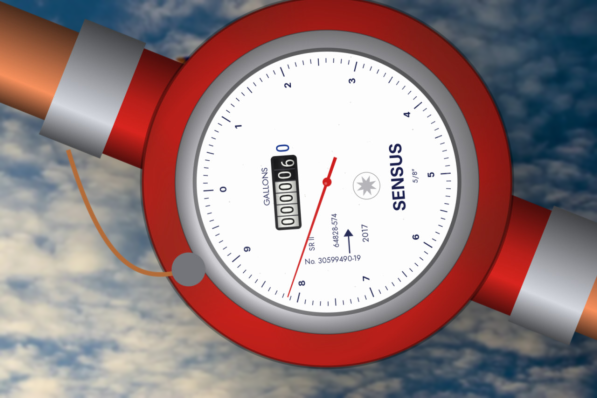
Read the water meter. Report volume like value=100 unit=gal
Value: value=58.1 unit=gal
